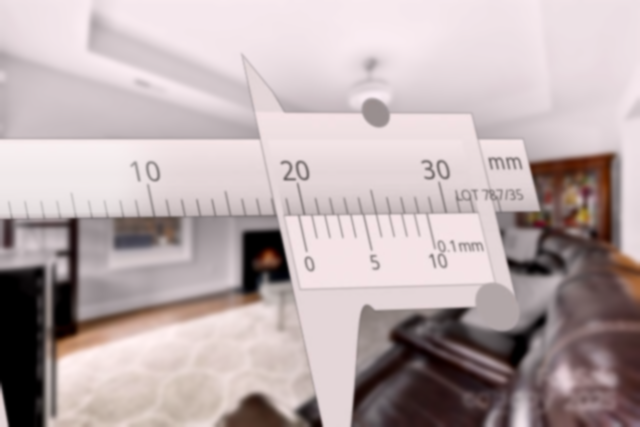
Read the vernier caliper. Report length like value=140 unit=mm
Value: value=19.6 unit=mm
